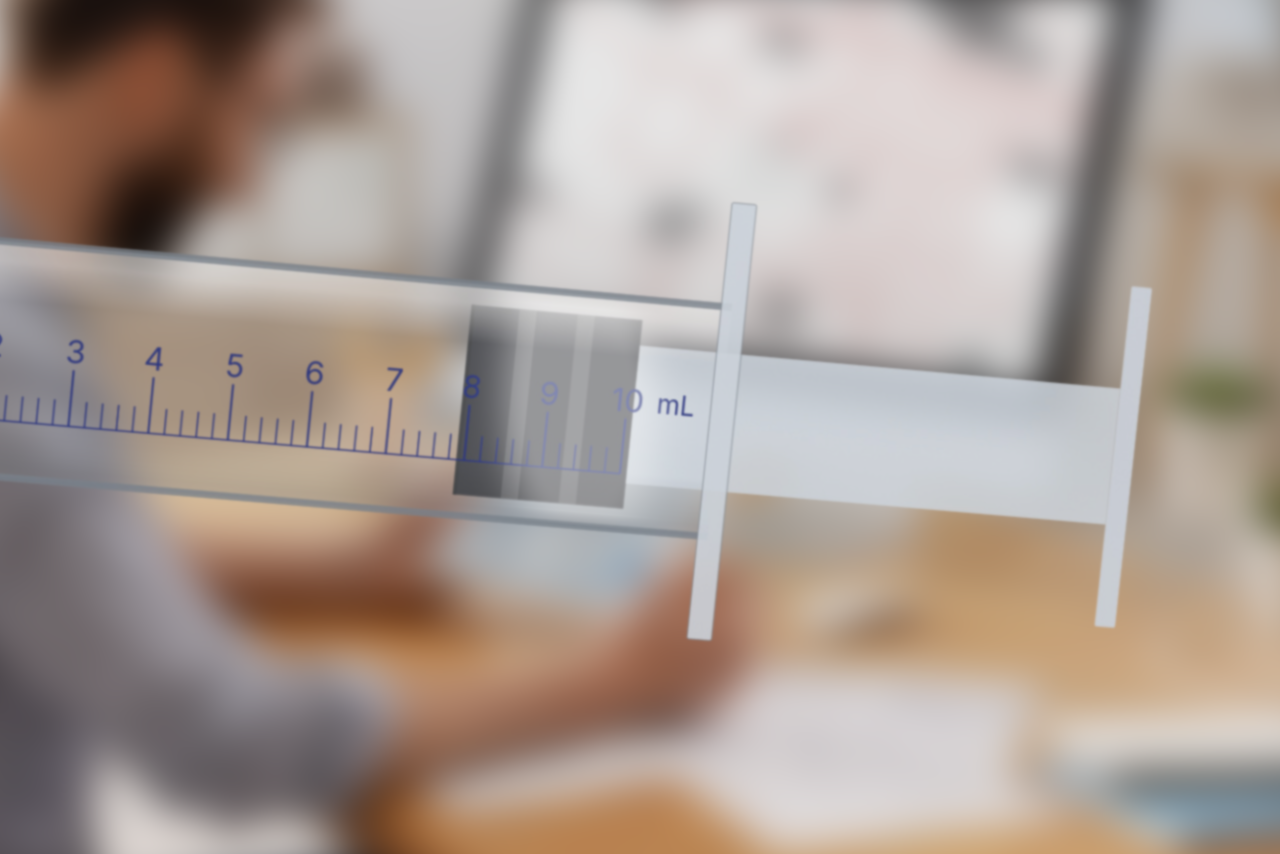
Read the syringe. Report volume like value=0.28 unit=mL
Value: value=7.9 unit=mL
